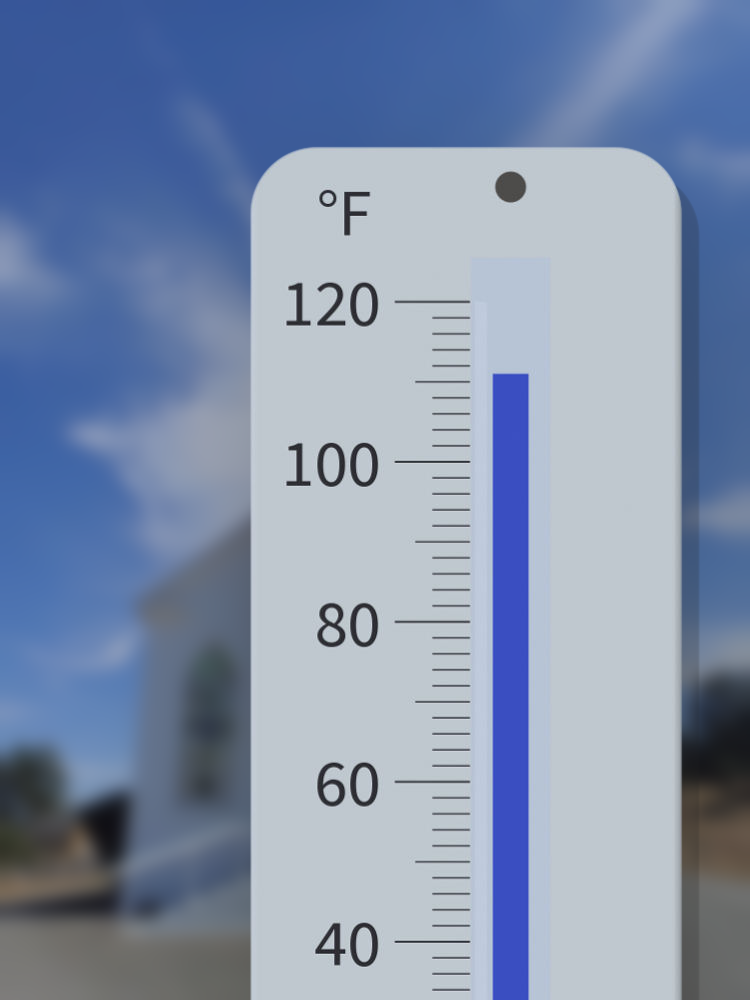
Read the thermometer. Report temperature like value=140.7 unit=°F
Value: value=111 unit=°F
